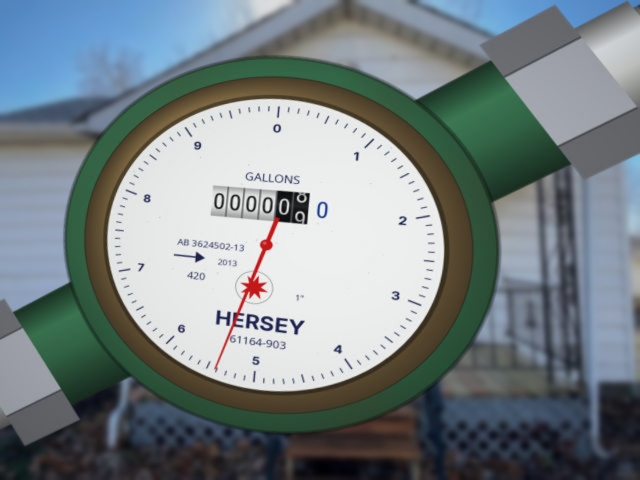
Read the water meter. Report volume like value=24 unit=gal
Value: value=85.4 unit=gal
